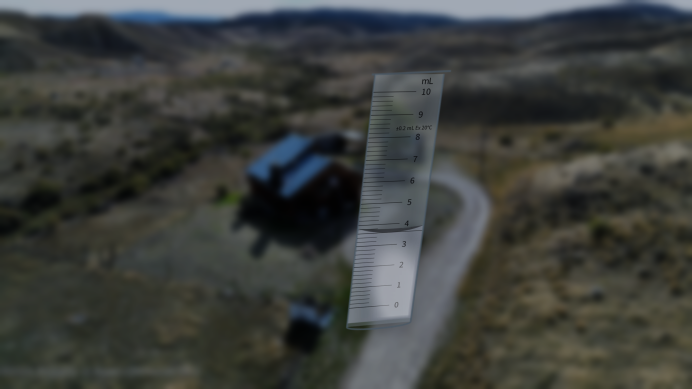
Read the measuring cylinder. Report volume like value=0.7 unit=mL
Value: value=3.6 unit=mL
